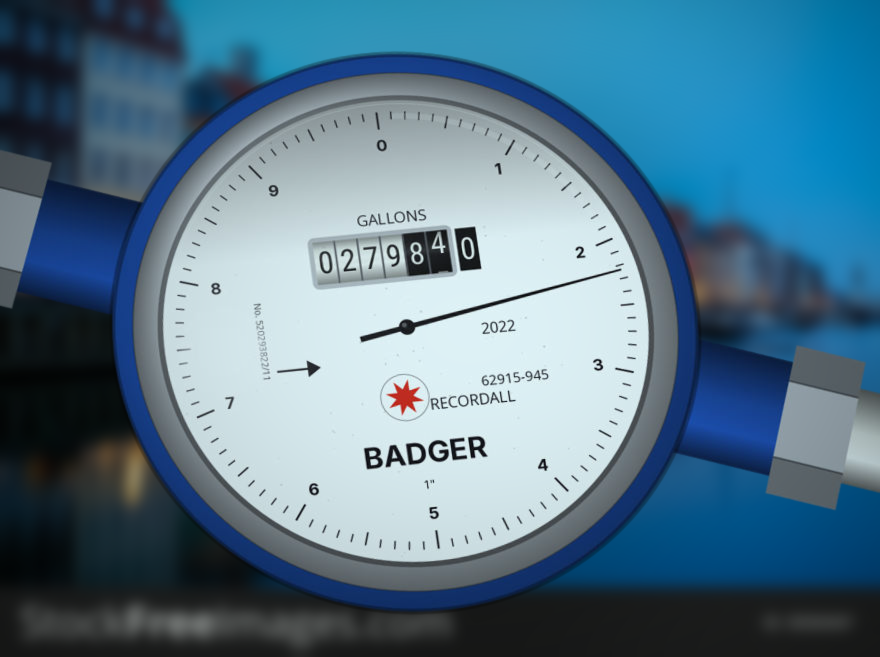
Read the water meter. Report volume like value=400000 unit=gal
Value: value=279842.2 unit=gal
